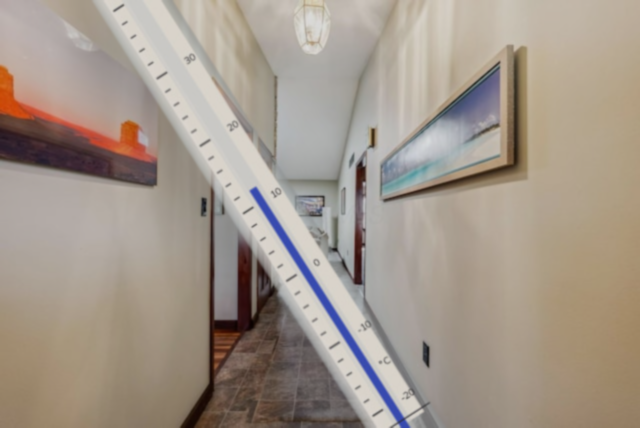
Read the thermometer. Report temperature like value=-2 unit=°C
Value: value=12 unit=°C
